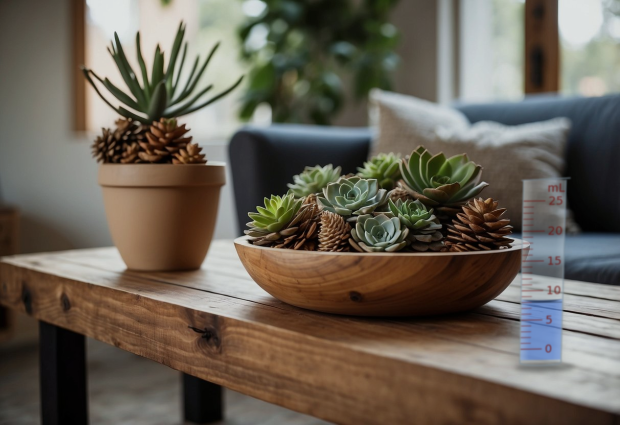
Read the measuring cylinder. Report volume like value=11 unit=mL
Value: value=8 unit=mL
